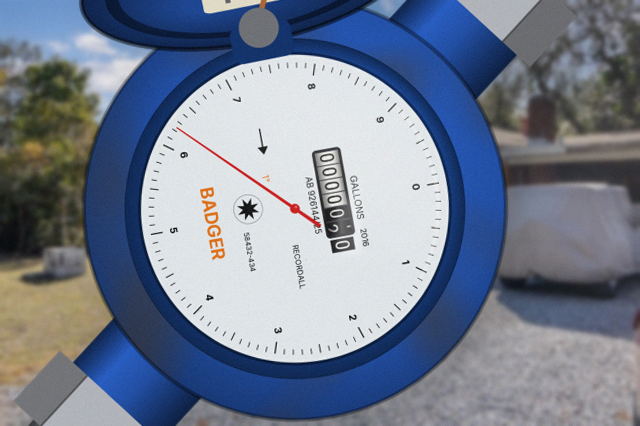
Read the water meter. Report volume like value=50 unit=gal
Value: value=16.2 unit=gal
